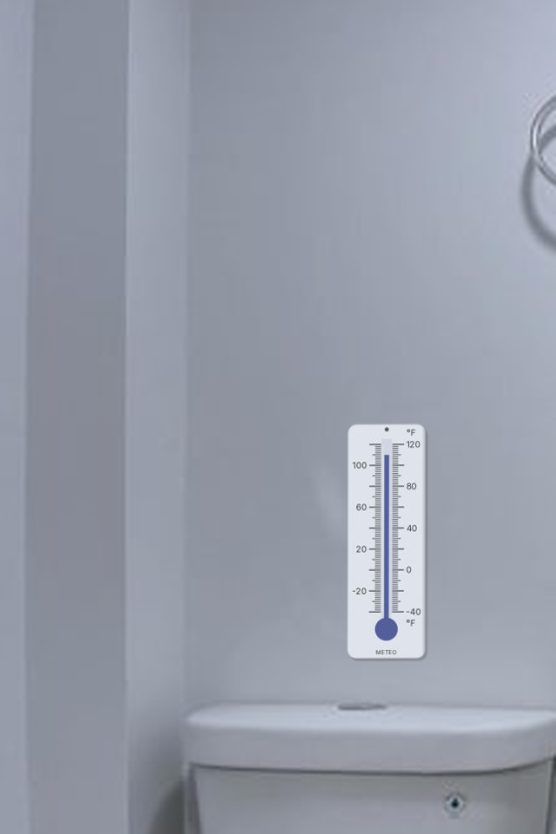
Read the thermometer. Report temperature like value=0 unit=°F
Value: value=110 unit=°F
